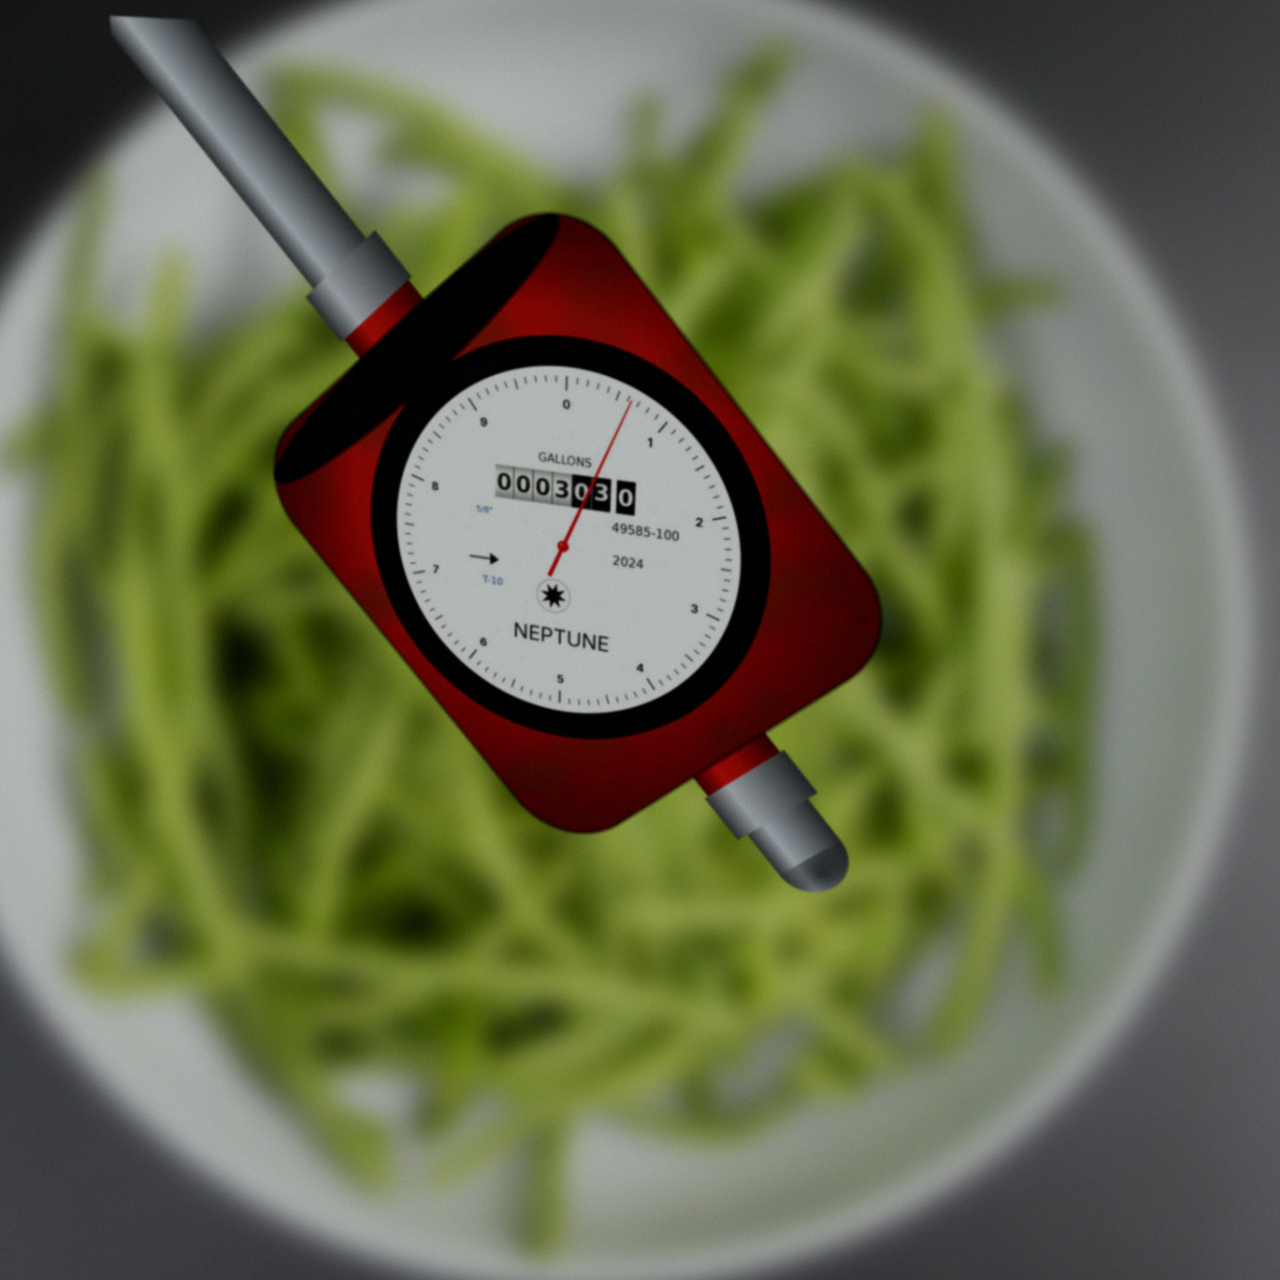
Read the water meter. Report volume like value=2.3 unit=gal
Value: value=3030.6 unit=gal
